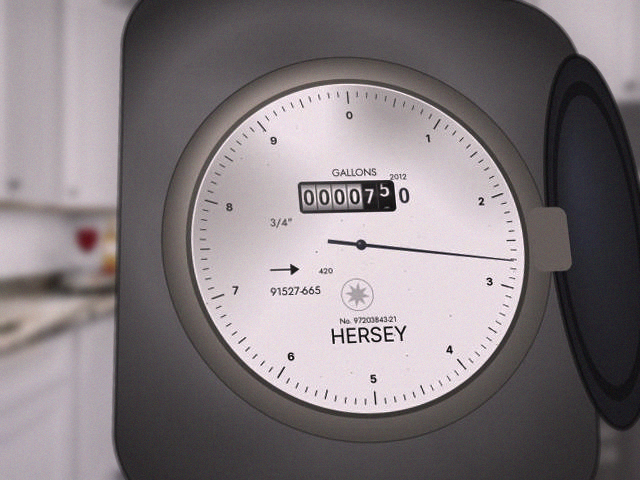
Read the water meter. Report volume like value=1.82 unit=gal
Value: value=752.7 unit=gal
